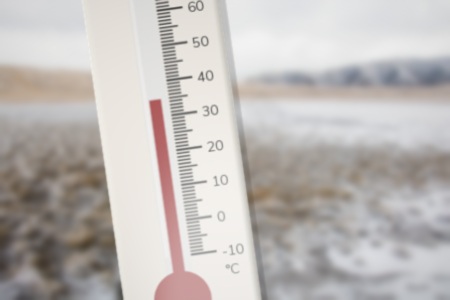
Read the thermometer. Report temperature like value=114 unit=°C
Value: value=35 unit=°C
